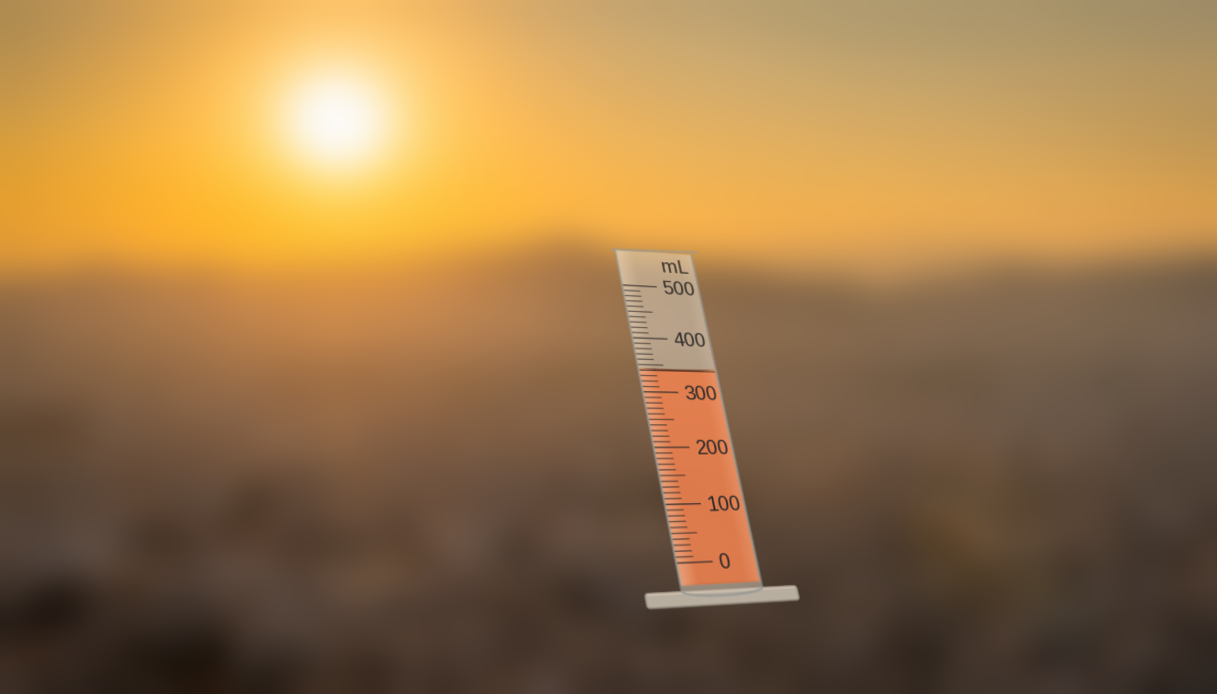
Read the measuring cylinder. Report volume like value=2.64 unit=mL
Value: value=340 unit=mL
